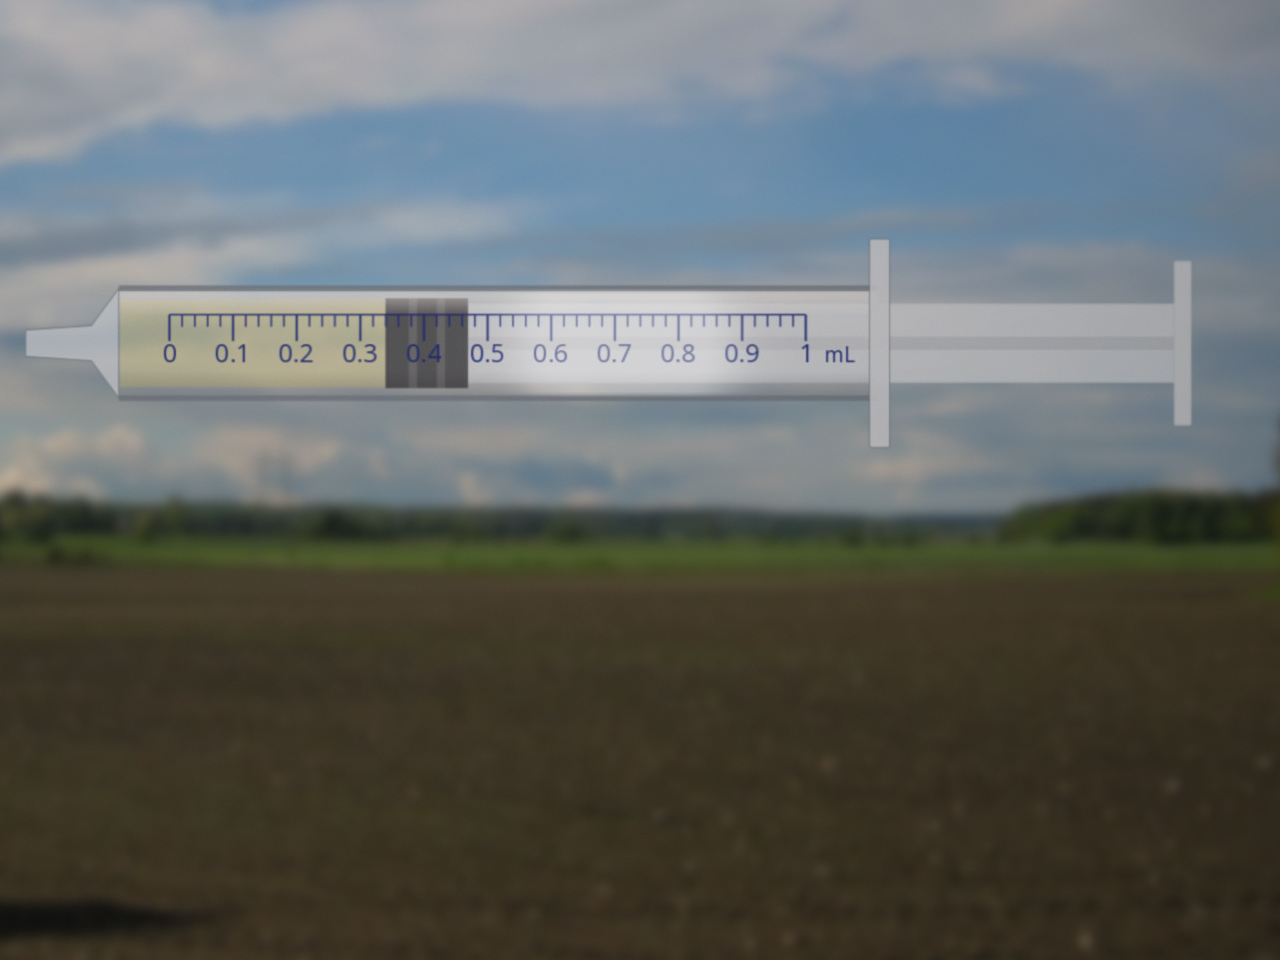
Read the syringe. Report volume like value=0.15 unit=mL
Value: value=0.34 unit=mL
